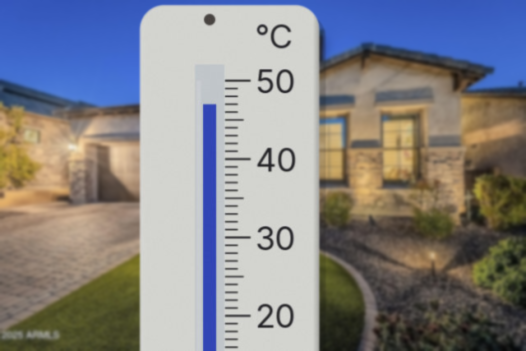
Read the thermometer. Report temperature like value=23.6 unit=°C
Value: value=47 unit=°C
